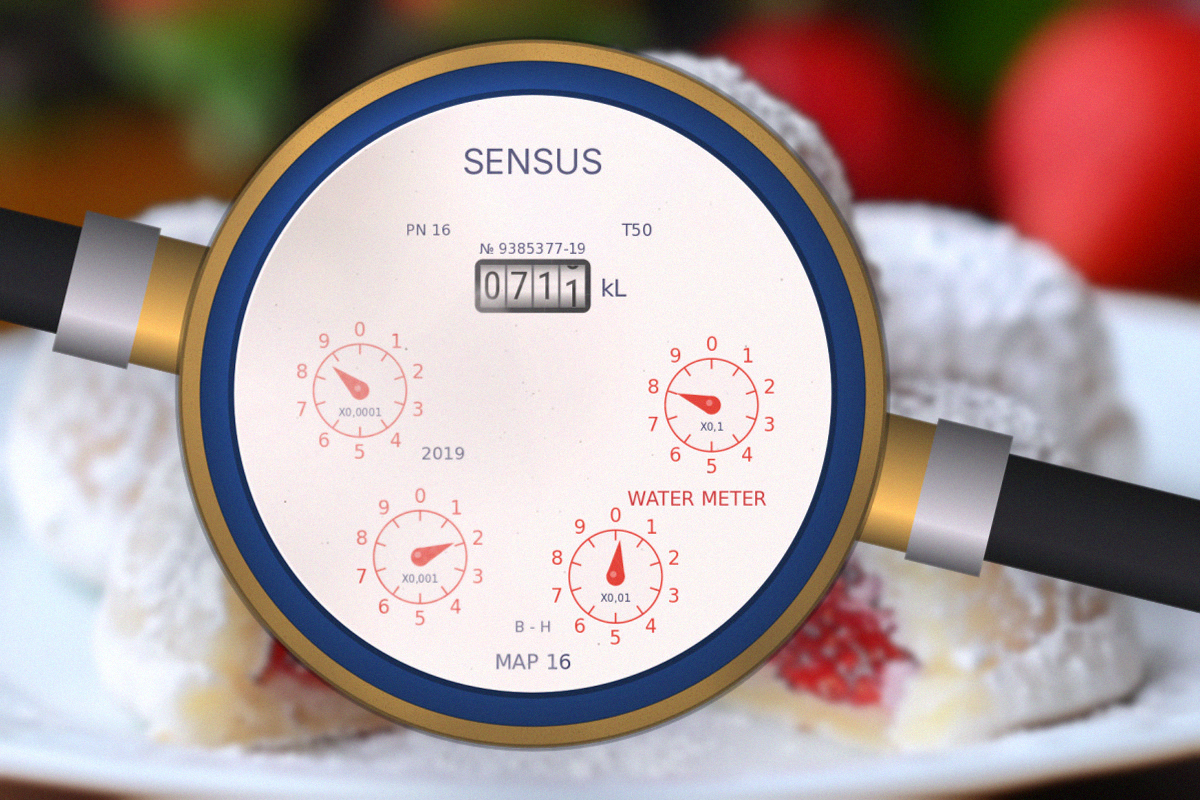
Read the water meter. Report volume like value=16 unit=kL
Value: value=710.8018 unit=kL
